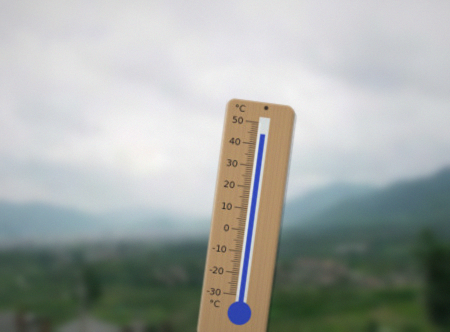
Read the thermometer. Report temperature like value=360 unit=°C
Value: value=45 unit=°C
